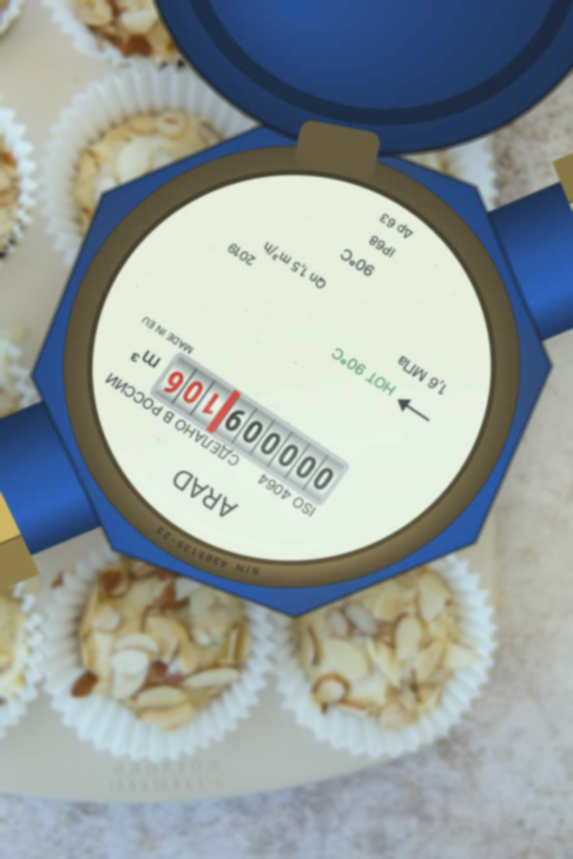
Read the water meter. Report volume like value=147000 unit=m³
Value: value=9.106 unit=m³
